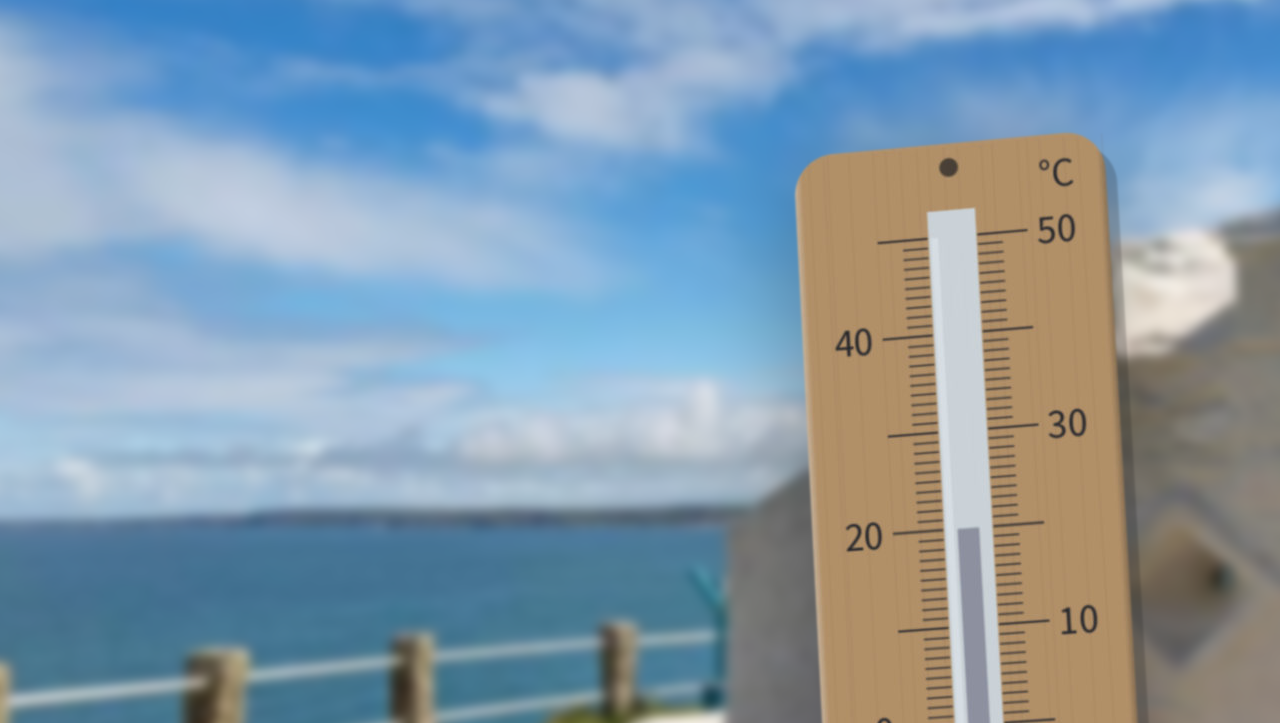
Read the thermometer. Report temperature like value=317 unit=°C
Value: value=20 unit=°C
